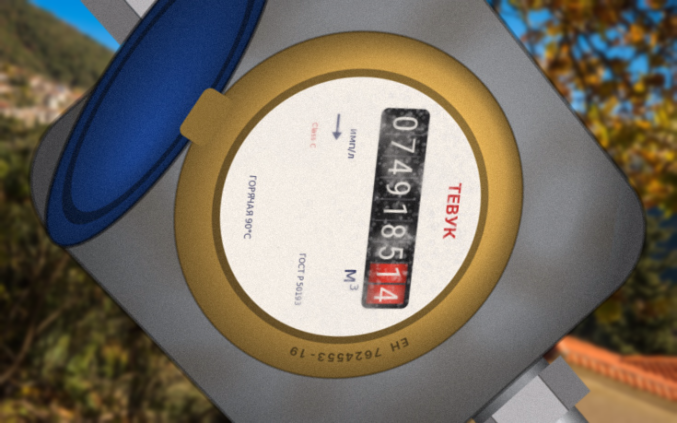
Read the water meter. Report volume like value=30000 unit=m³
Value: value=749185.14 unit=m³
